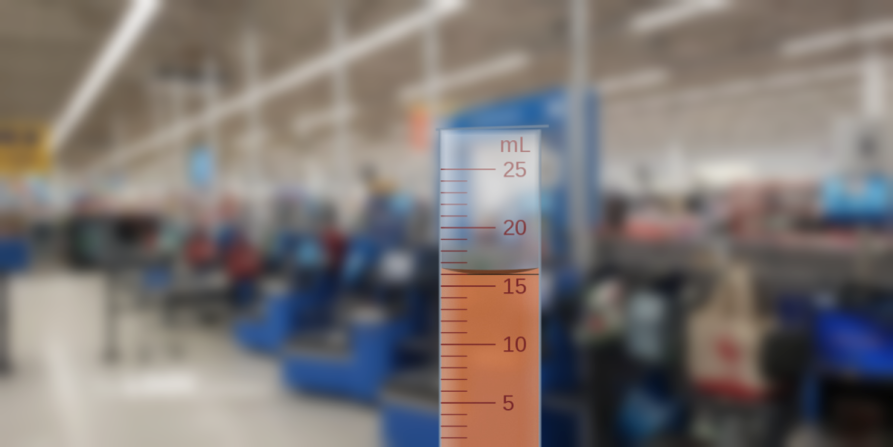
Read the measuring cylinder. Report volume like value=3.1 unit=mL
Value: value=16 unit=mL
